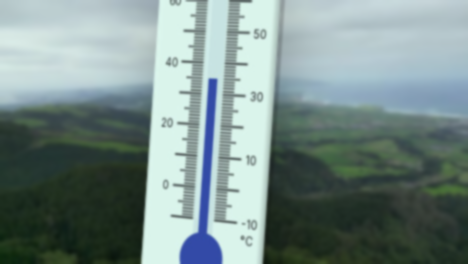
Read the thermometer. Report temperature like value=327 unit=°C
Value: value=35 unit=°C
